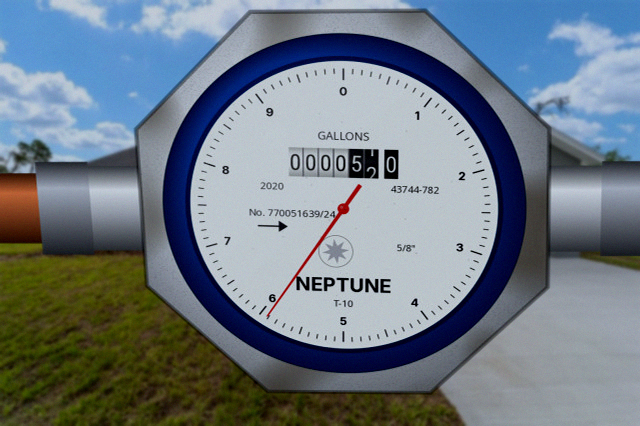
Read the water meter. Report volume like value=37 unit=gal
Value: value=515.9 unit=gal
